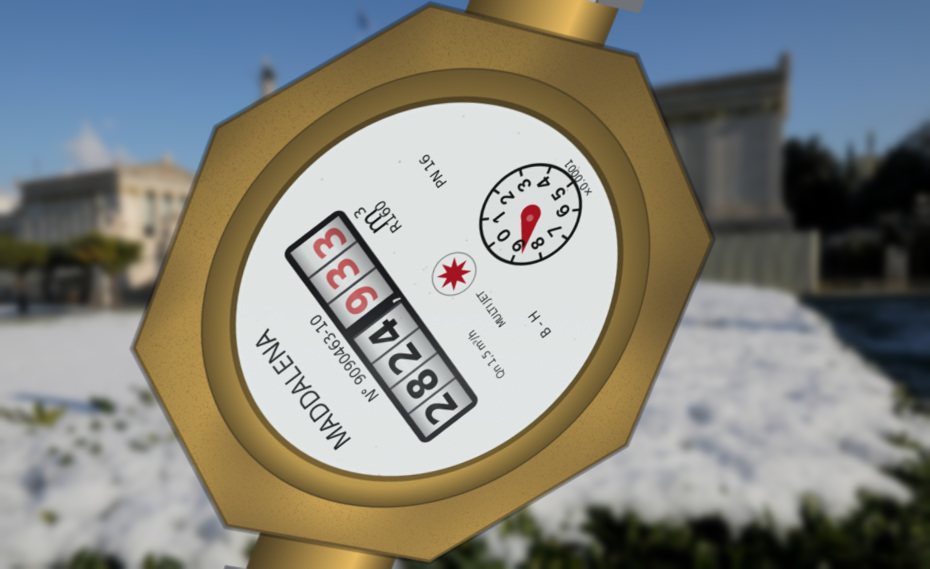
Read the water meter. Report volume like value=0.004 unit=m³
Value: value=2824.9328 unit=m³
